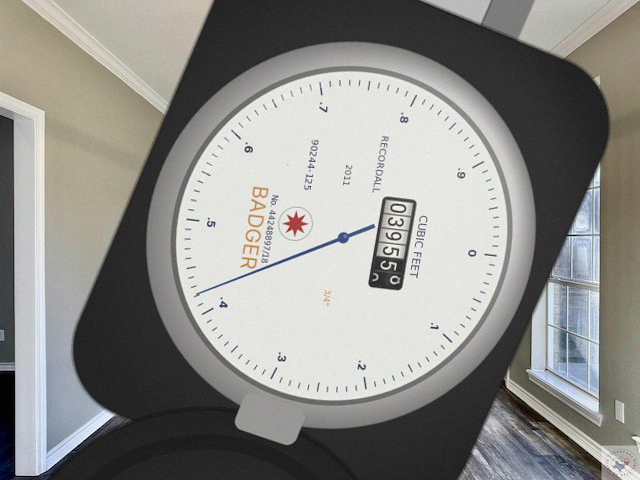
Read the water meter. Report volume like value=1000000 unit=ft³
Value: value=39558.42 unit=ft³
